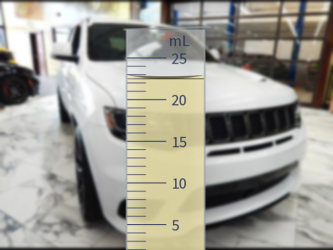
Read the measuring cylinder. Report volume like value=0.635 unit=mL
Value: value=22.5 unit=mL
